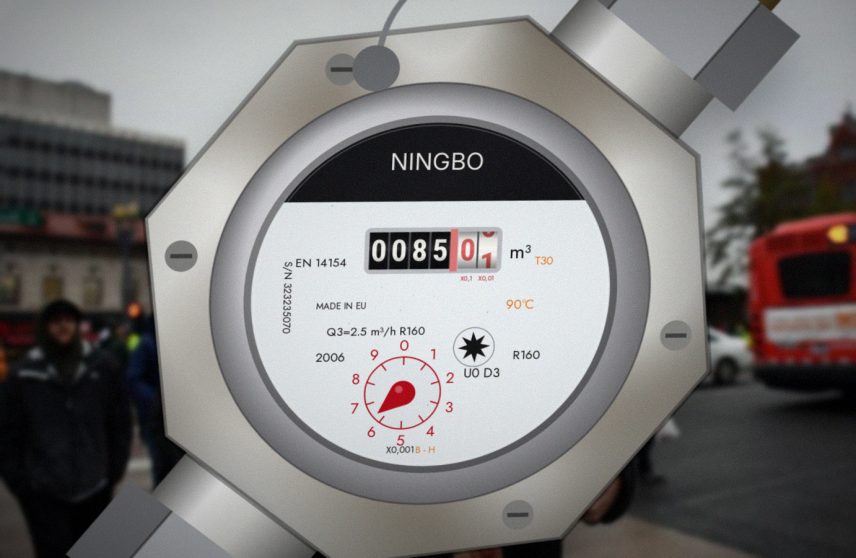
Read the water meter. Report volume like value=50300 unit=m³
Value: value=85.006 unit=m³
